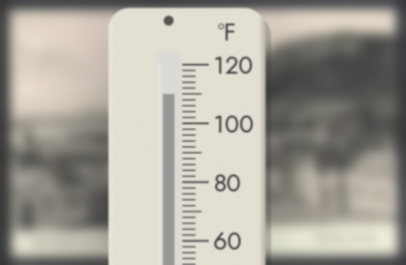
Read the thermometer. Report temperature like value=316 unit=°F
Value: value=110 unit=°F
